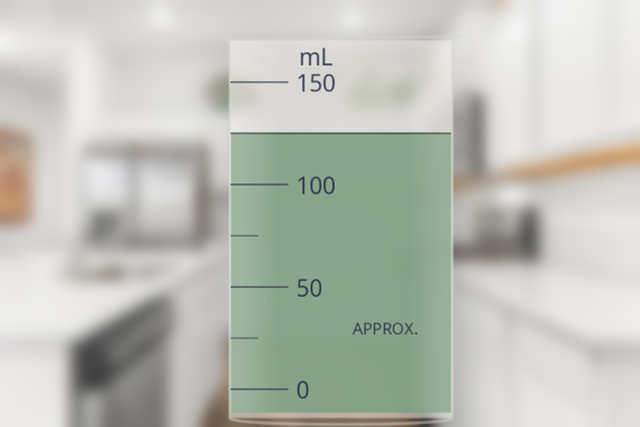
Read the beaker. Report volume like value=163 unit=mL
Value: value=125 unit=mL
